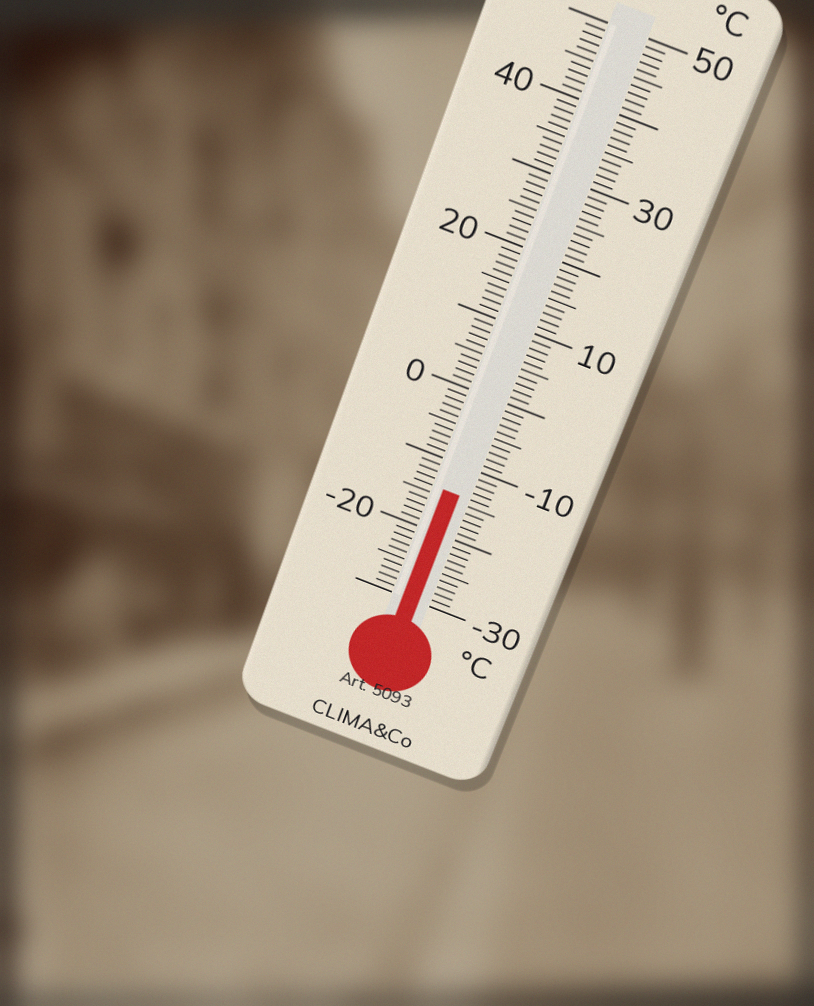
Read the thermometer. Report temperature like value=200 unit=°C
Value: value=-14 unit=°C
